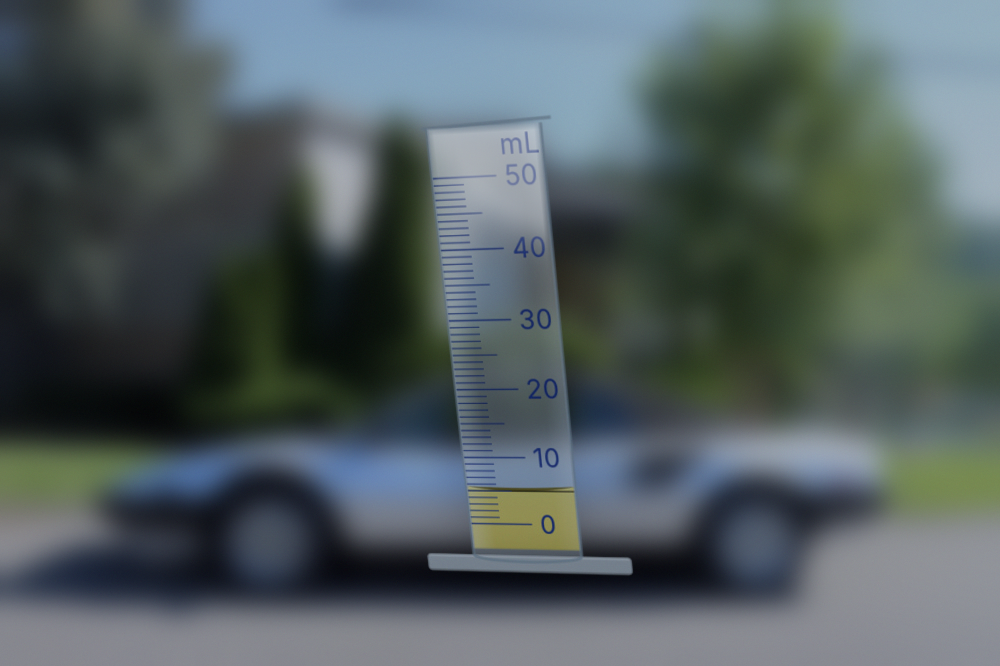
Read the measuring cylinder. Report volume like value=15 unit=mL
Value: value=5 unit=mL
